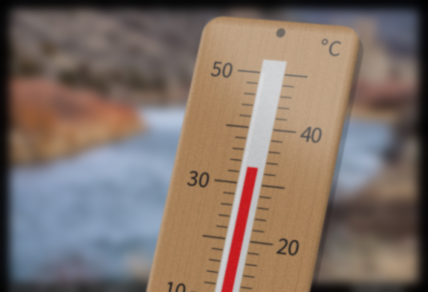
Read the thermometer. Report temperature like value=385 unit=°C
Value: value=33 unit=°C
